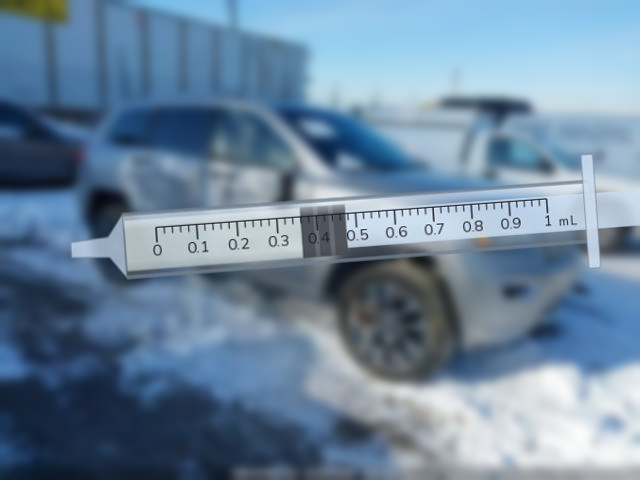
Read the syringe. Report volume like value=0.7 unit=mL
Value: value=0.36 unit=mL
